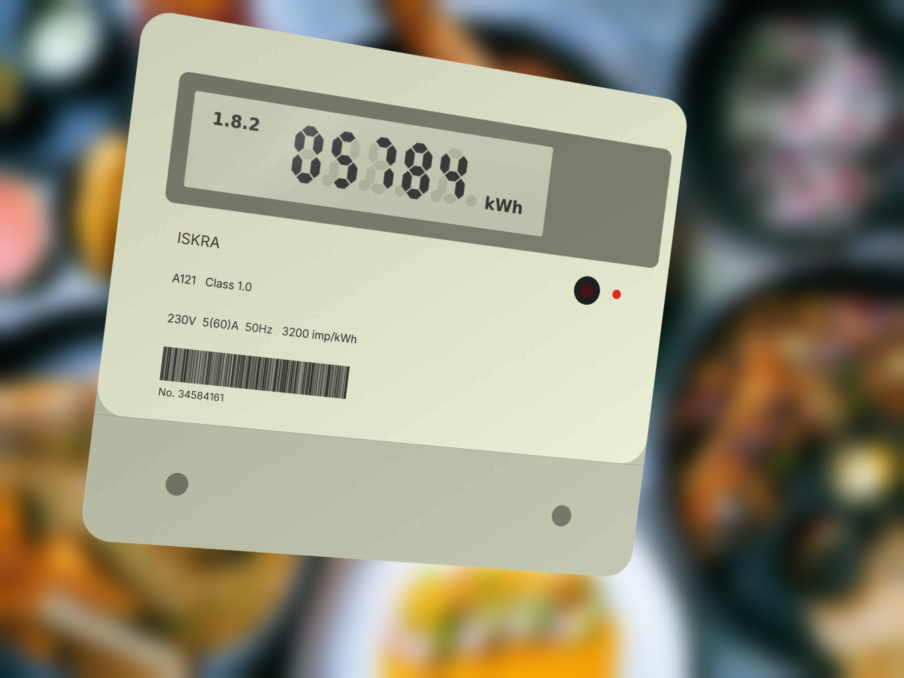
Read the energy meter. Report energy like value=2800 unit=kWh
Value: value=5784 unit=kWh
